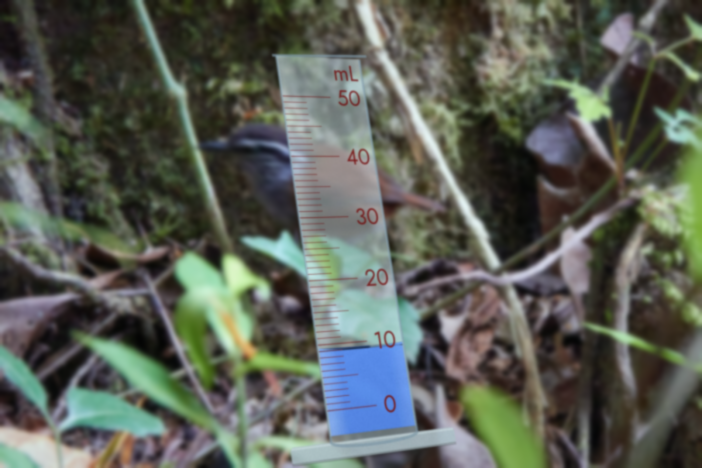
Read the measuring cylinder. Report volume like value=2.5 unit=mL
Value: value=9 unit=mL
